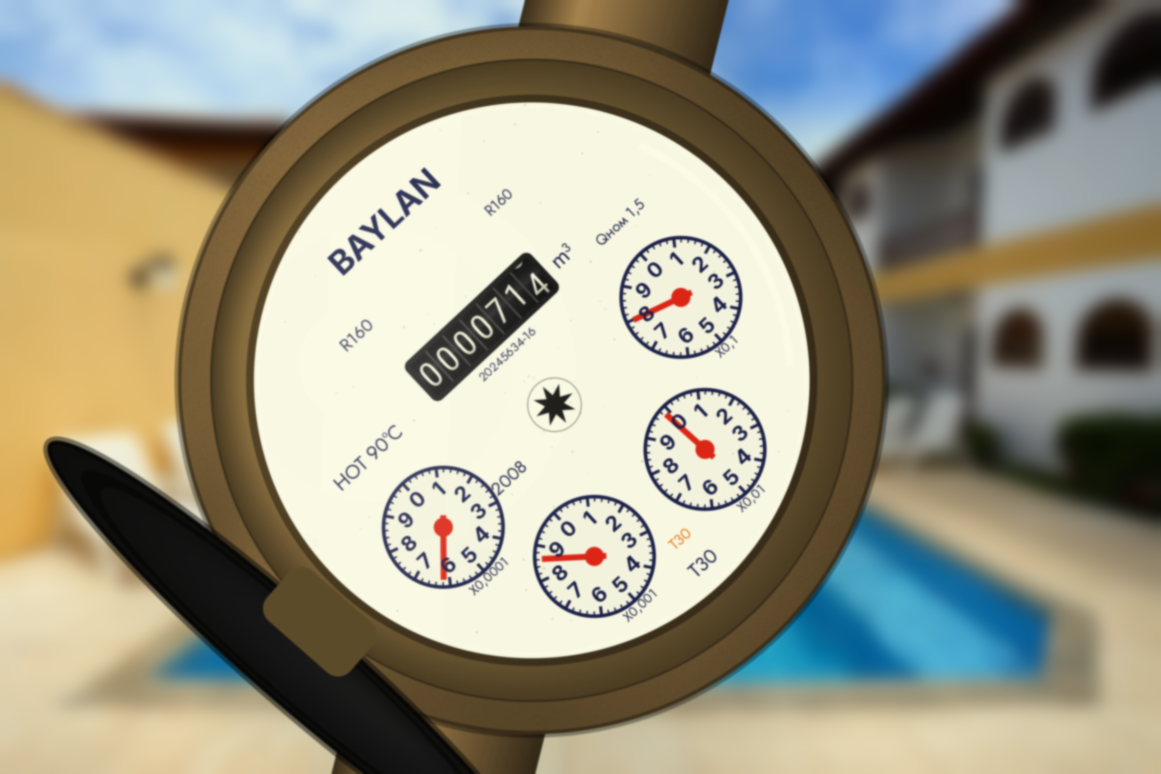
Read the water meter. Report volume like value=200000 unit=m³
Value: value=713.7986 unit=m³
